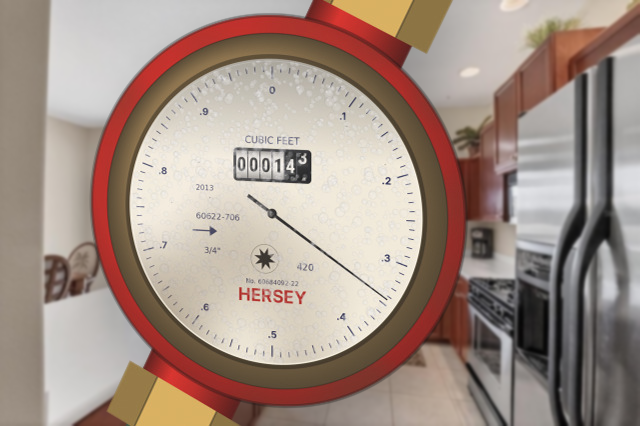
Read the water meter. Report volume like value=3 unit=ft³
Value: value=143.34 unit=ft³
